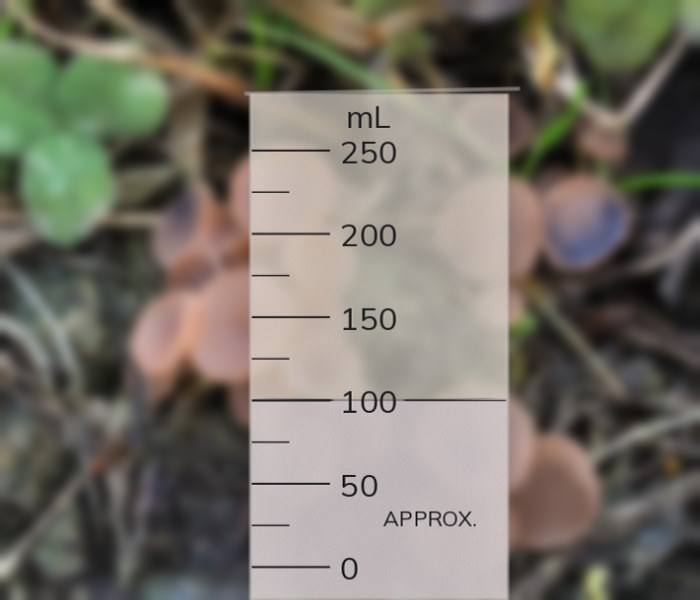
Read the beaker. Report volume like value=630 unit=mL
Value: value=100 unit=mL
